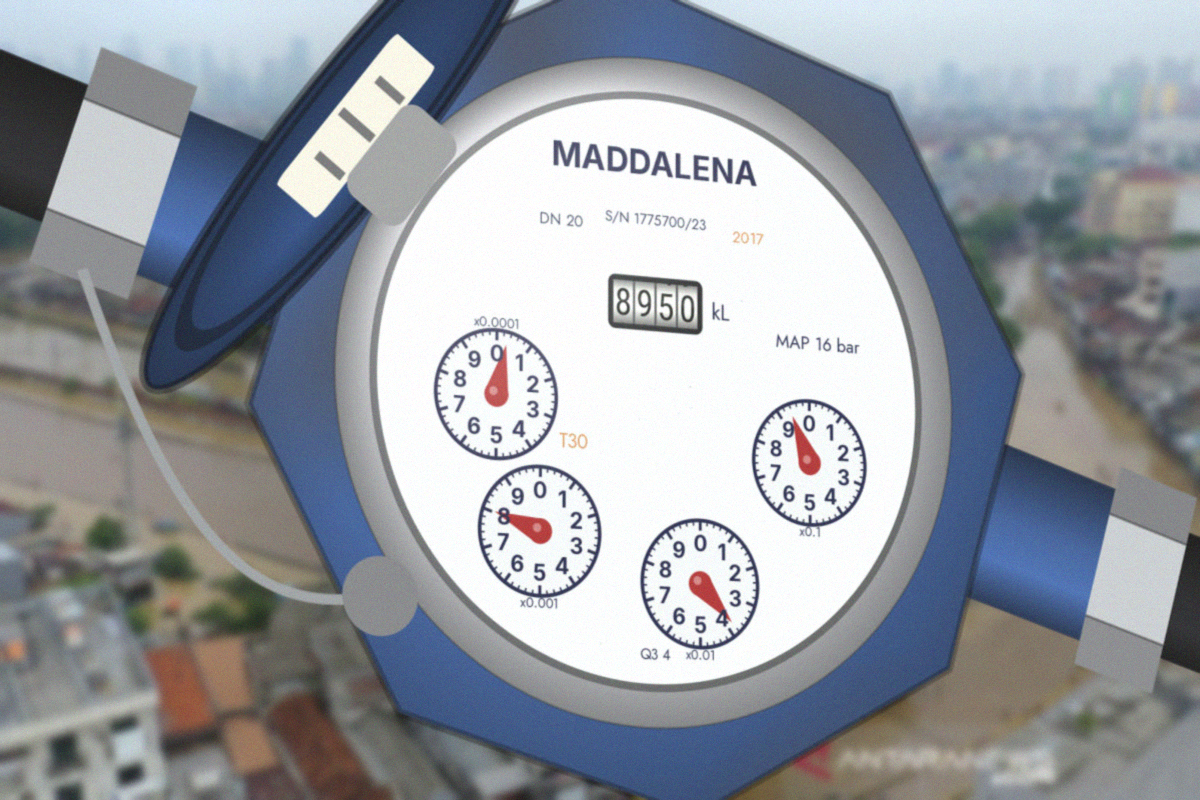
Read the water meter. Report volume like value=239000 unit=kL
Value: value=8949.9380 unit=kL
